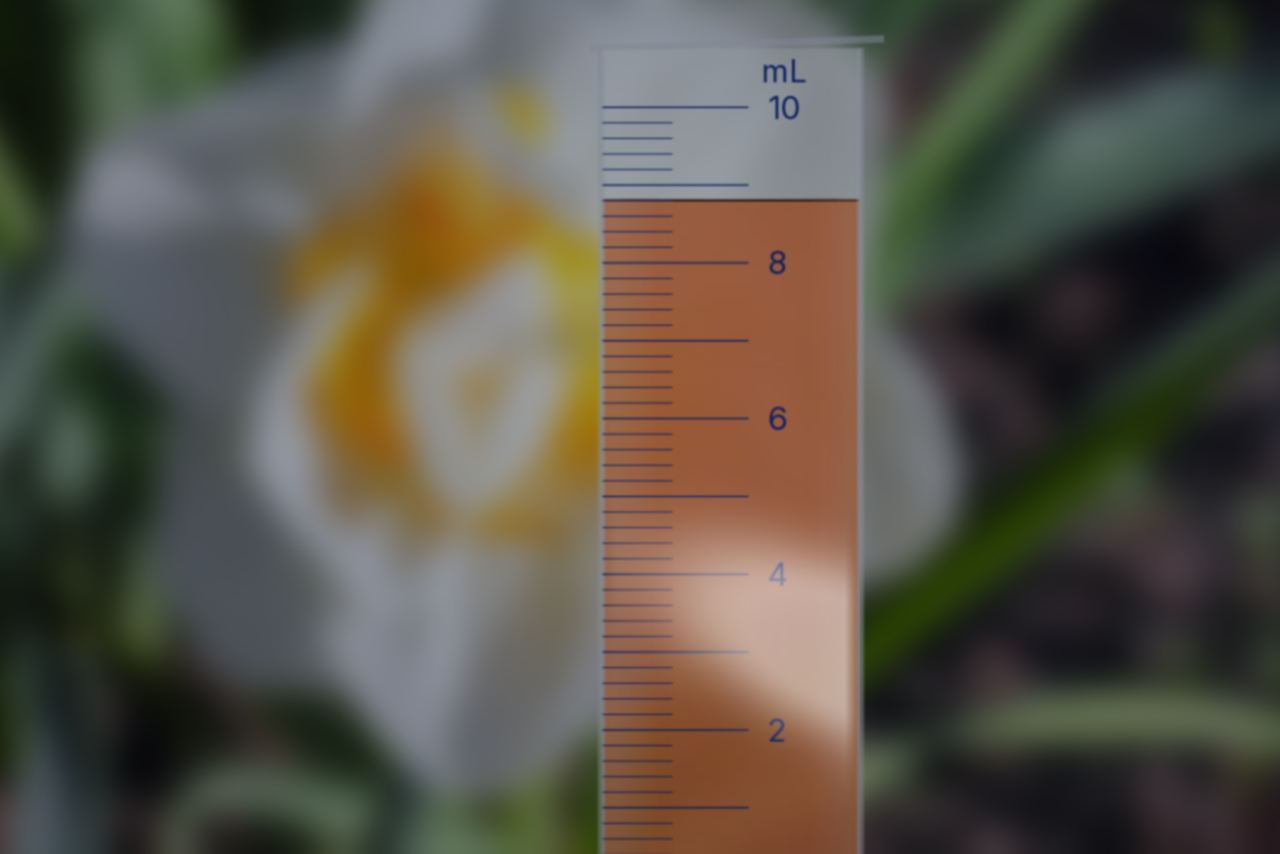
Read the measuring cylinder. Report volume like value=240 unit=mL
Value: value=8.8 unit=mL
